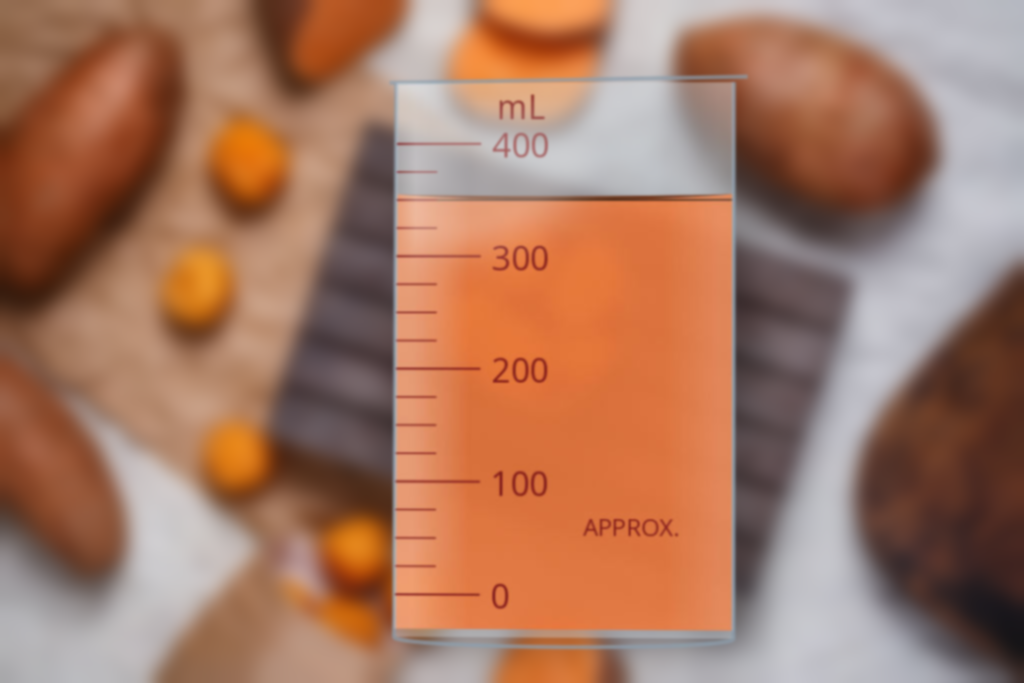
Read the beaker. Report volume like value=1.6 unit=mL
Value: value=350 unit=mL
